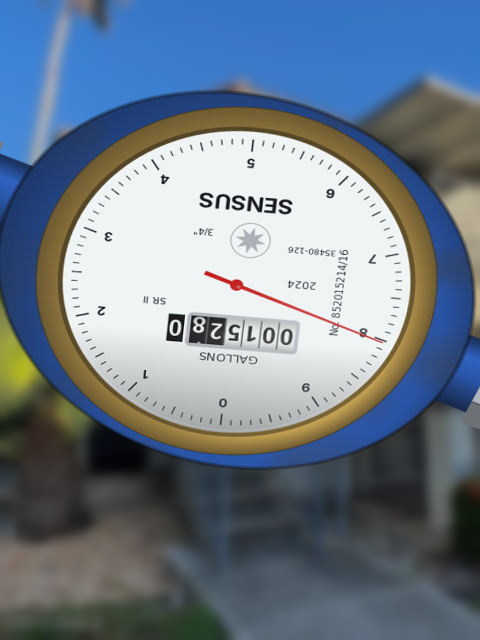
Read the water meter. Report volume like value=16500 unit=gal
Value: value=15278.0 unit=gal
